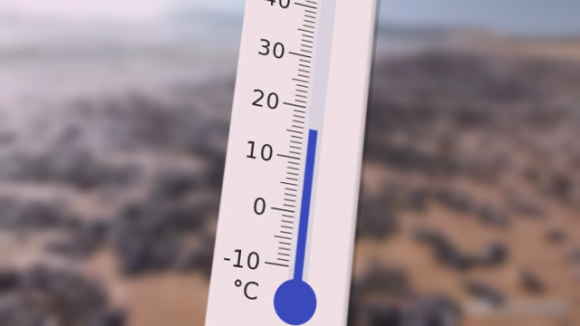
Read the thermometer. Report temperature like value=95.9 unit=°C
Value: value=16 unit=°C
